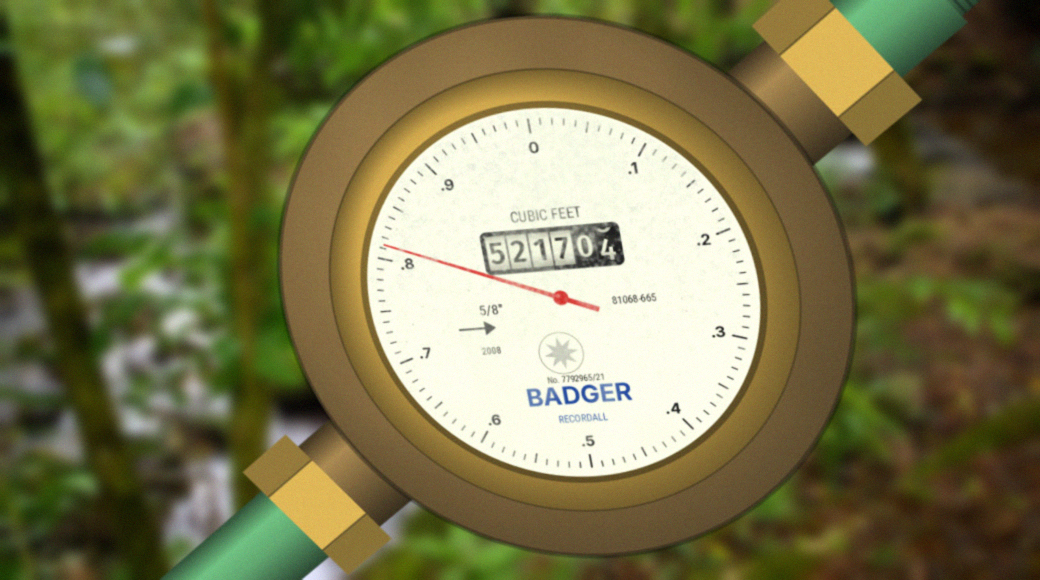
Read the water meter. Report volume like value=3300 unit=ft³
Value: value=521703.81 unit=ft³
